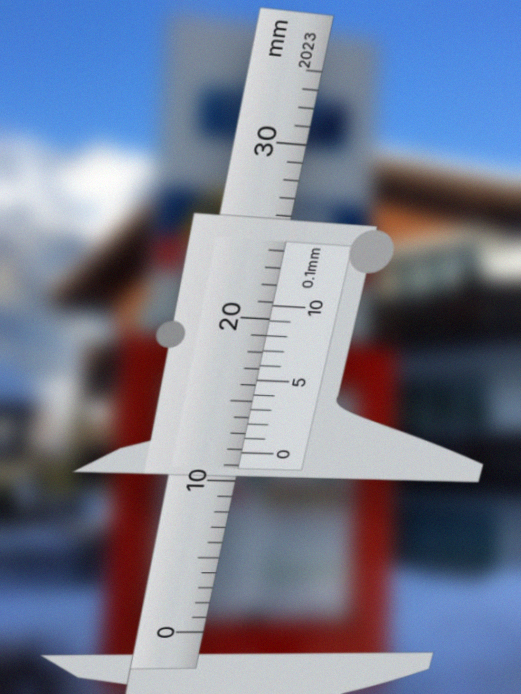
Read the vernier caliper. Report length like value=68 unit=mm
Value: value=11.8 unit=mm
